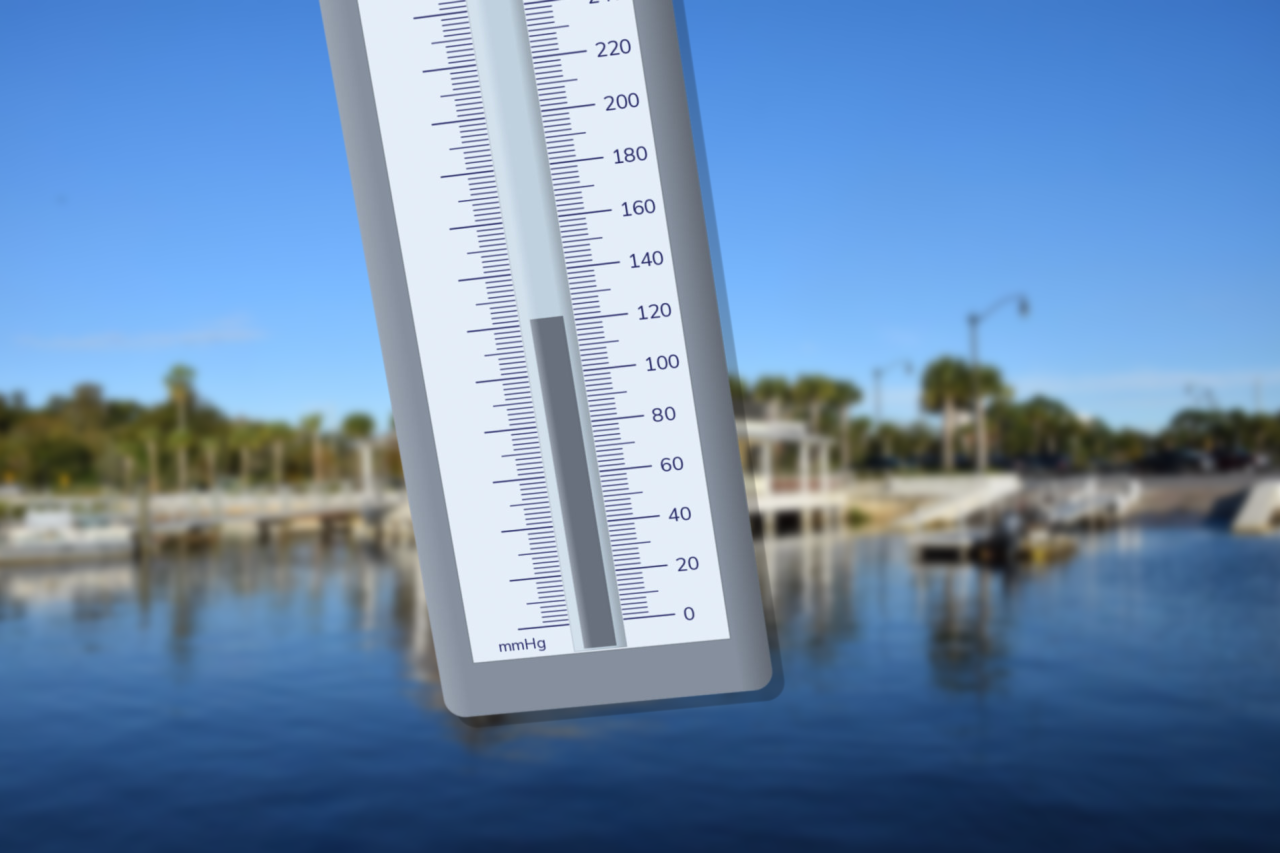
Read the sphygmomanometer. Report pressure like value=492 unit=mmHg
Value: value=122 unit=mmHg
